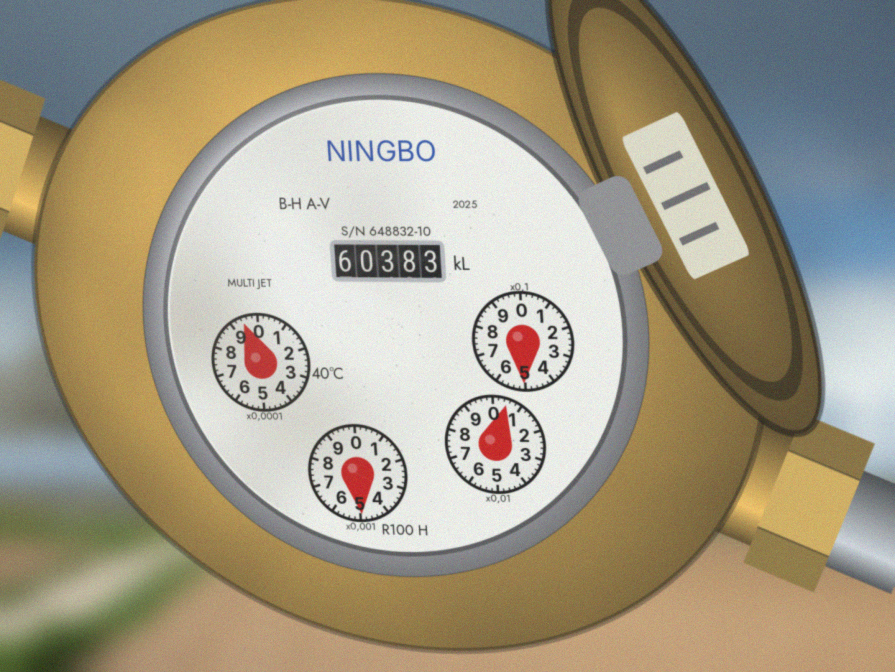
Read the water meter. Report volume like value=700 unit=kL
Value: value=60383.5049 unit=kL
